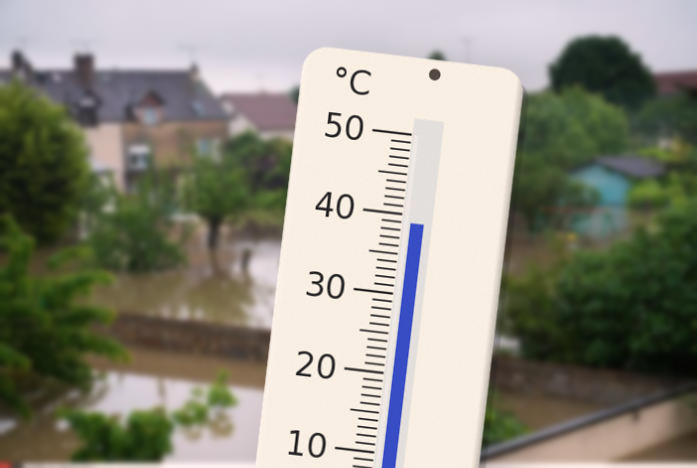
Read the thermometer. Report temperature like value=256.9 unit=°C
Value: value=39 unit=°C
